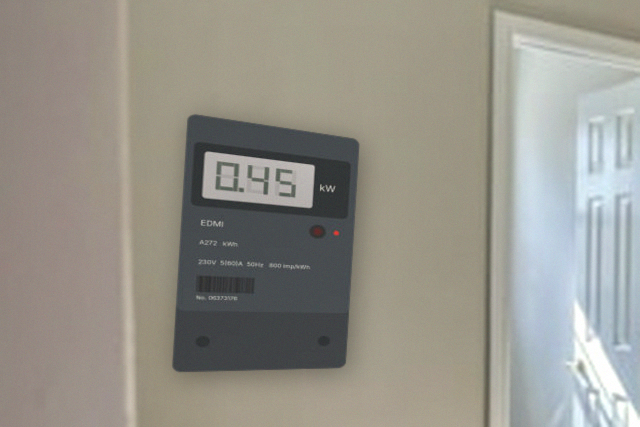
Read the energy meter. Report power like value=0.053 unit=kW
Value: value=0.45 unit=kW
